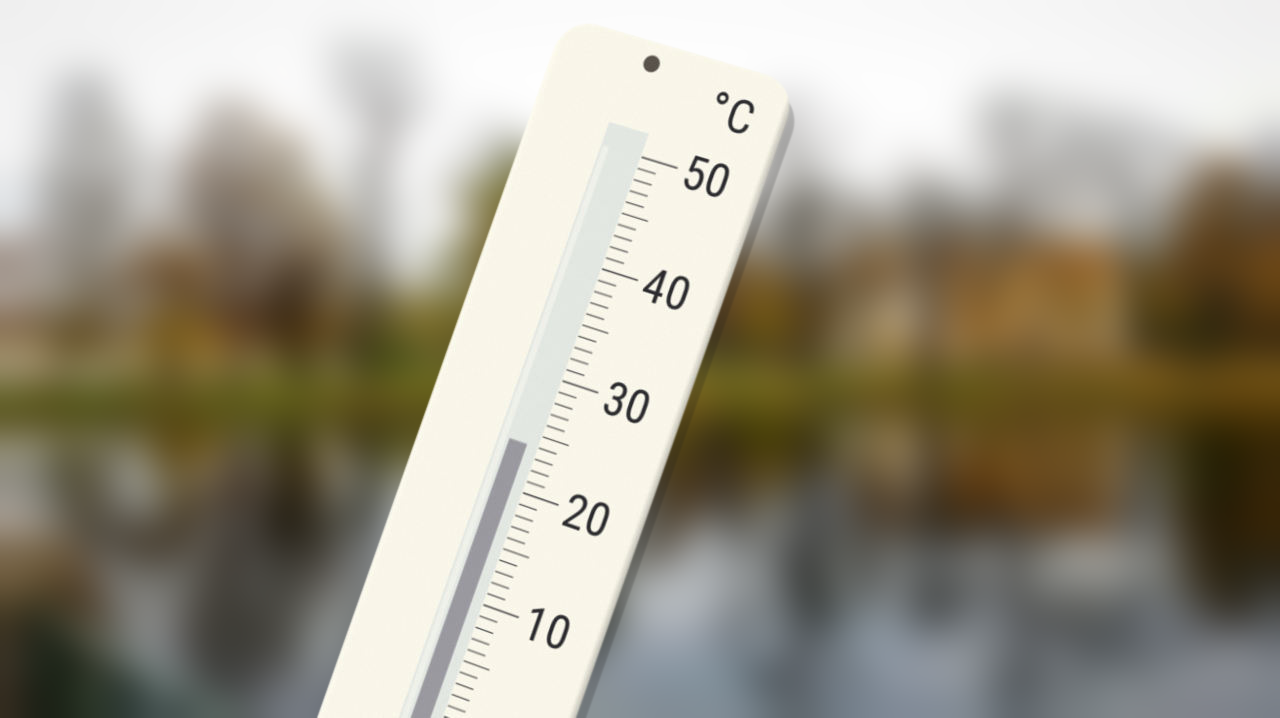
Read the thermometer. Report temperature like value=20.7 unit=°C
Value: value=24 unit=°C
